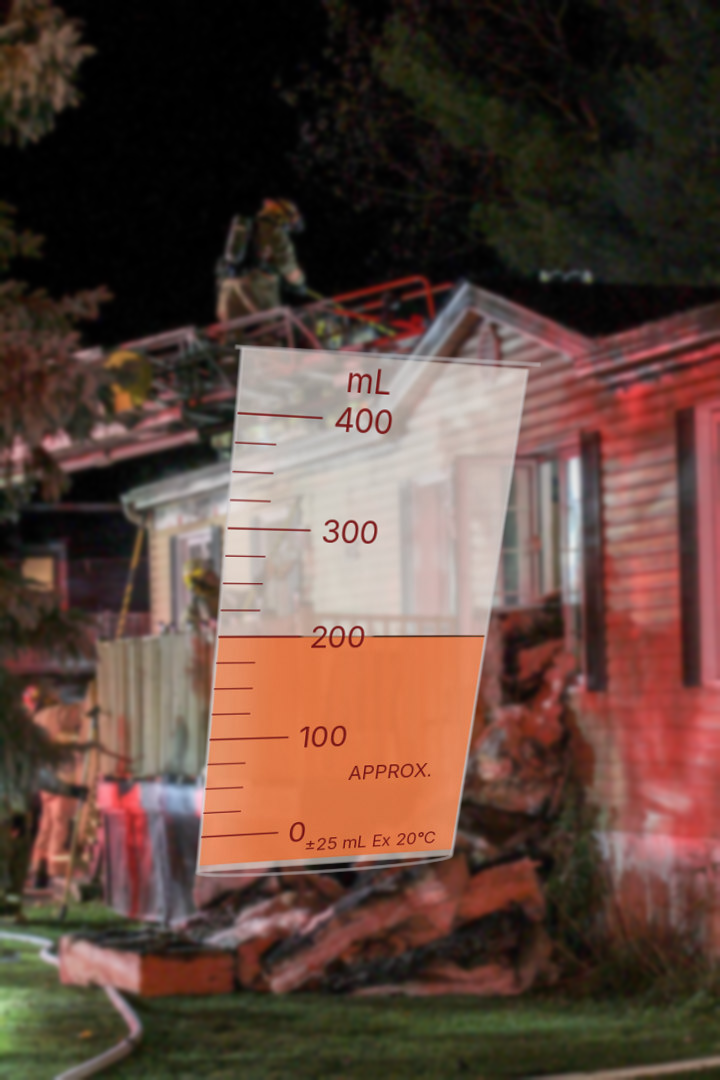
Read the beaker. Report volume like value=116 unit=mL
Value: value=200 unit=mL
